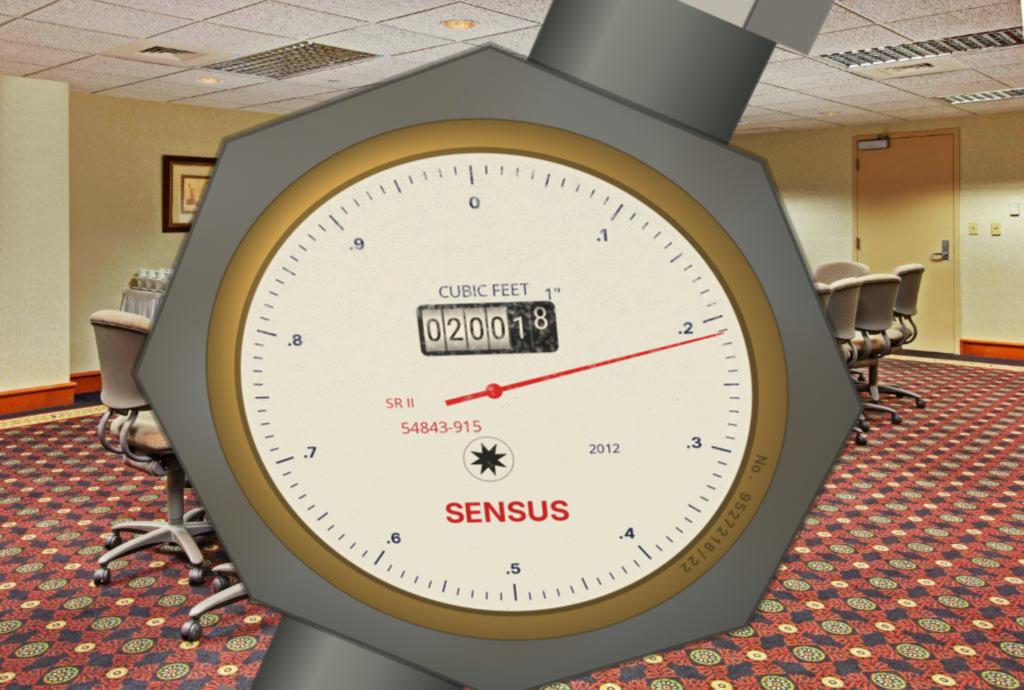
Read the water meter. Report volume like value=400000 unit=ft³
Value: value=20018.21 unit=ft³
